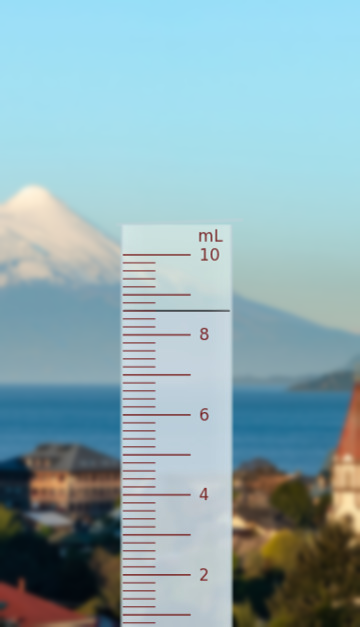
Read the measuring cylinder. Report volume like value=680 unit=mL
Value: value=8.6 unit=mL
